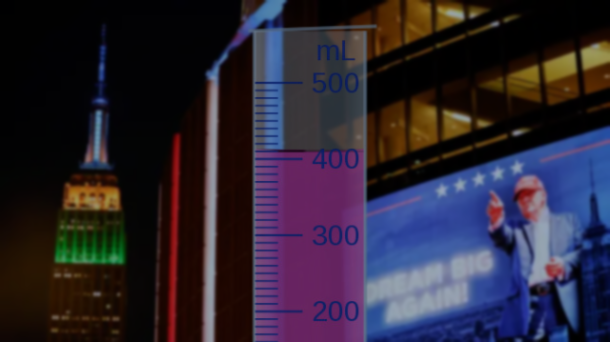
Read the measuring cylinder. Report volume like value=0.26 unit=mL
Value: value=410 unit=mL
